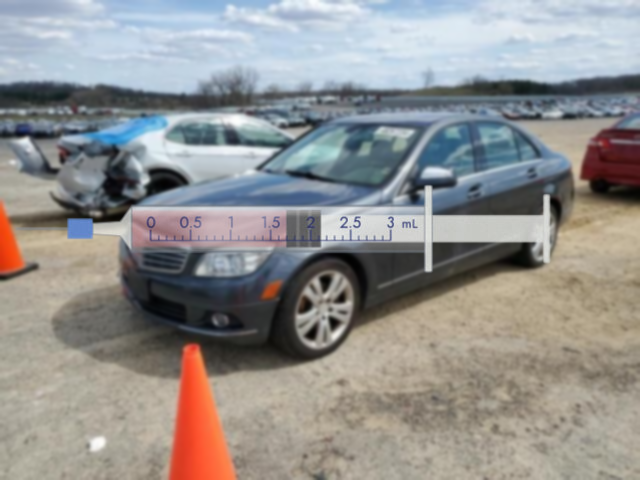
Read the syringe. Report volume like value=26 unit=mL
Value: value=1.7 unit=mL
